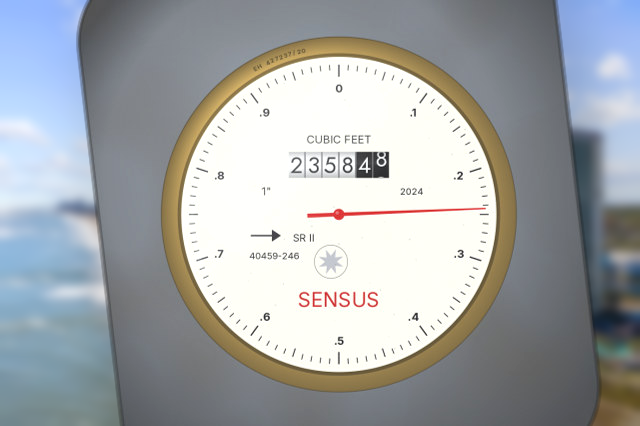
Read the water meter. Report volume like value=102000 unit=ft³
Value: value=235848.24 unit=ft³
